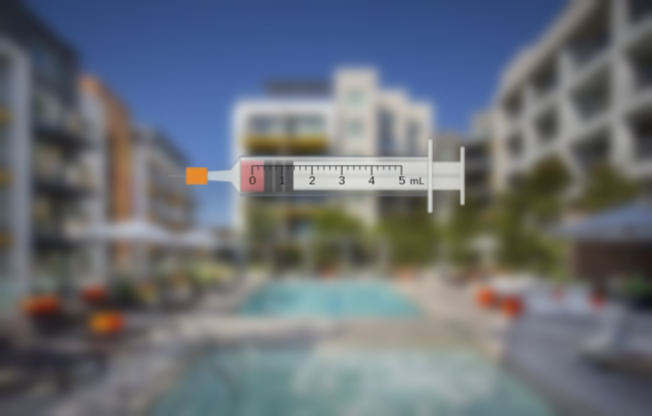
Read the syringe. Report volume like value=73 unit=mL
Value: value=0.4 unit=mL
